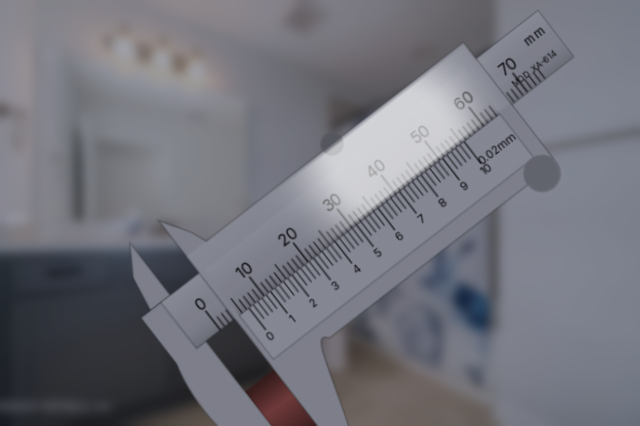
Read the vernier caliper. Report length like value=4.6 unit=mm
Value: value=6.5 unit=mm
